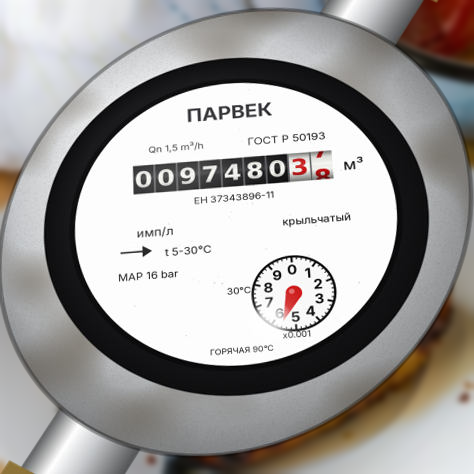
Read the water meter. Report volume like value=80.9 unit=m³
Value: value=97480.375 unit=m³
